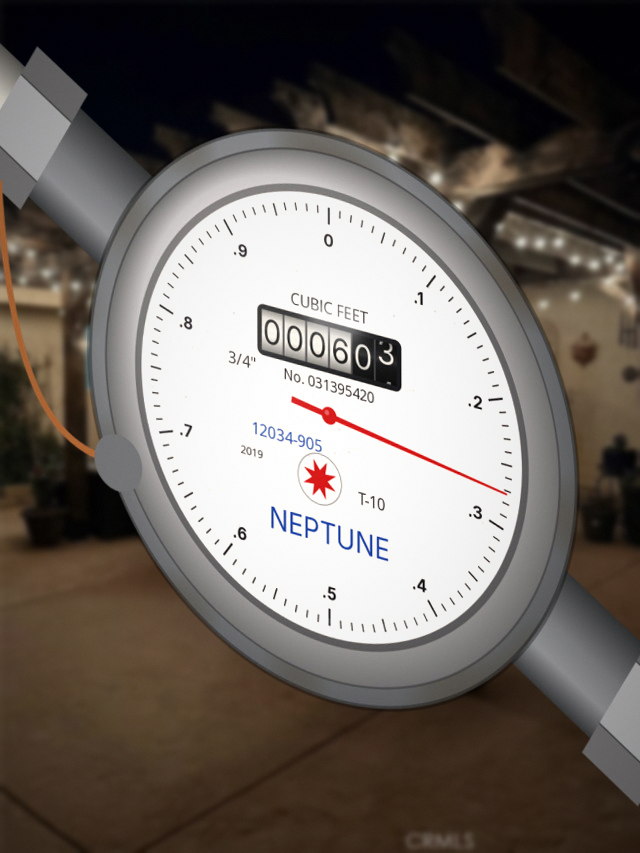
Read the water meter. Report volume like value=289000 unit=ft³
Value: value=603.27 unit=ft³
